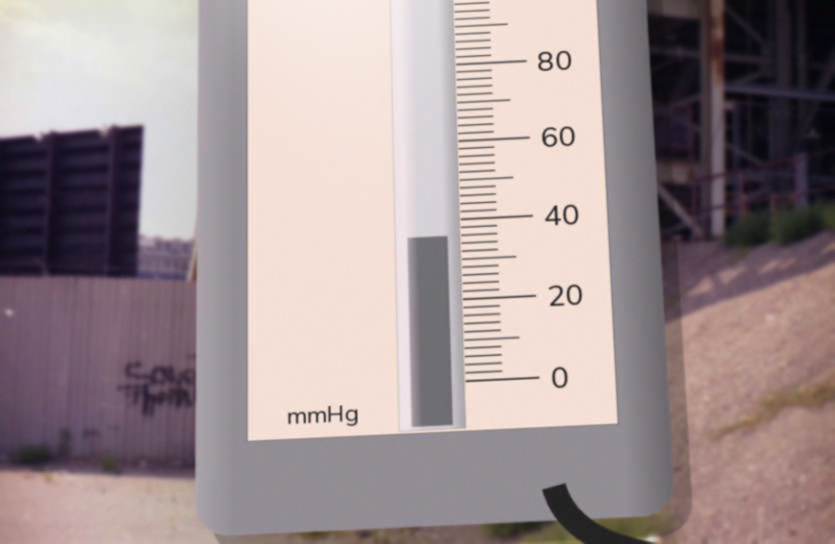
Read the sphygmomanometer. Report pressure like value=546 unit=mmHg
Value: value=36 unit=mmHg
